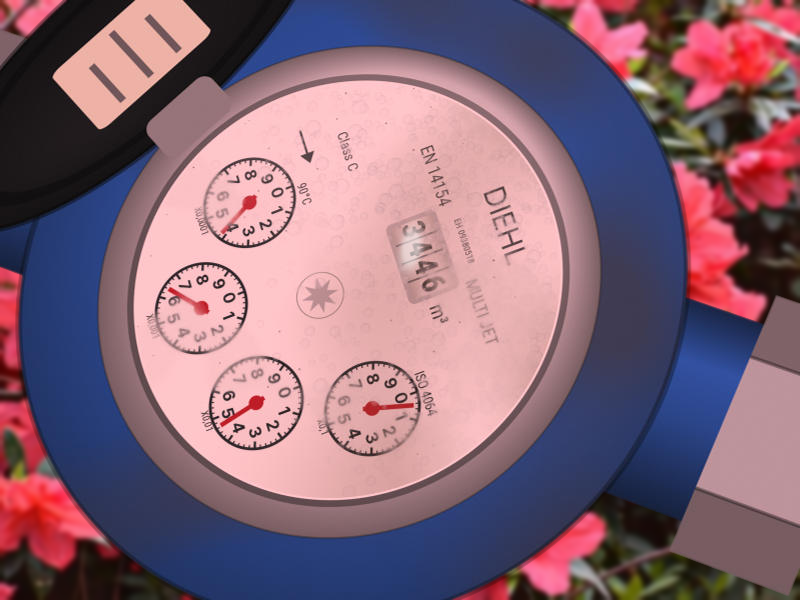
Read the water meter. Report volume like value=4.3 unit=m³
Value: value=3446.0464 unit=m³
